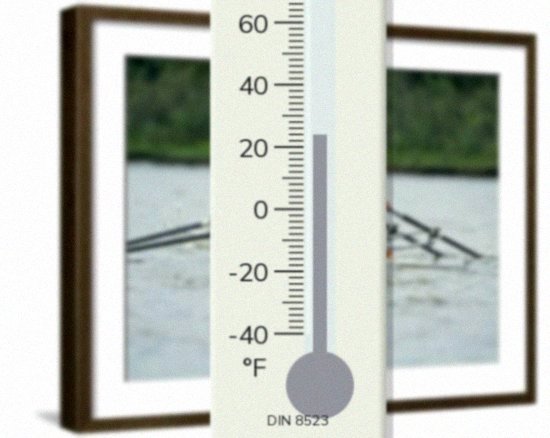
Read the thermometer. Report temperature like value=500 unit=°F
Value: value=24 unit=°F
